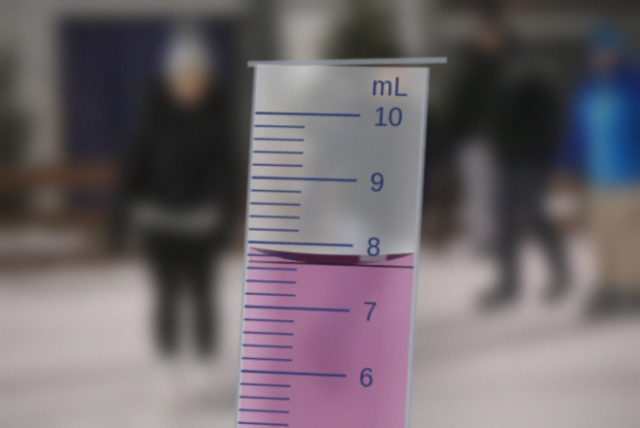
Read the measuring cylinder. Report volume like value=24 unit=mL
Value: value=7.7 unit=mL
